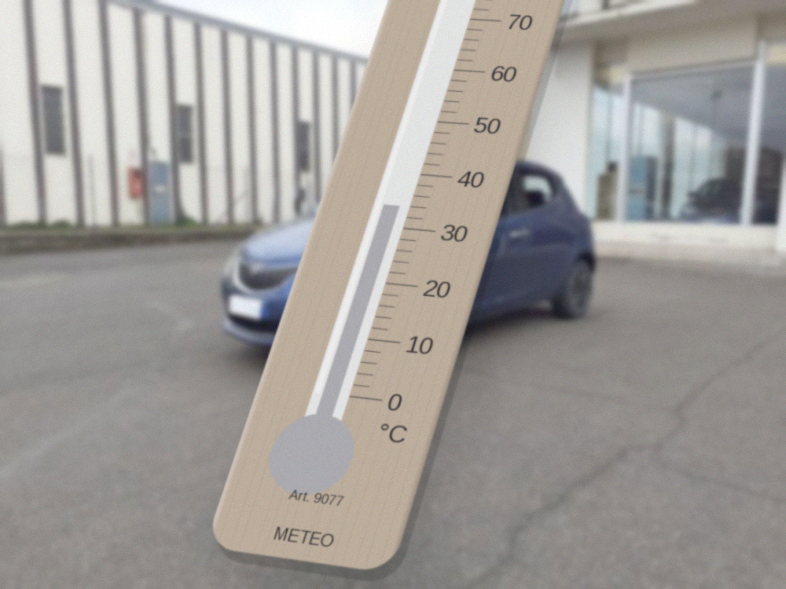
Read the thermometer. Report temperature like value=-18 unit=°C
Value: value=34 unit=°C
